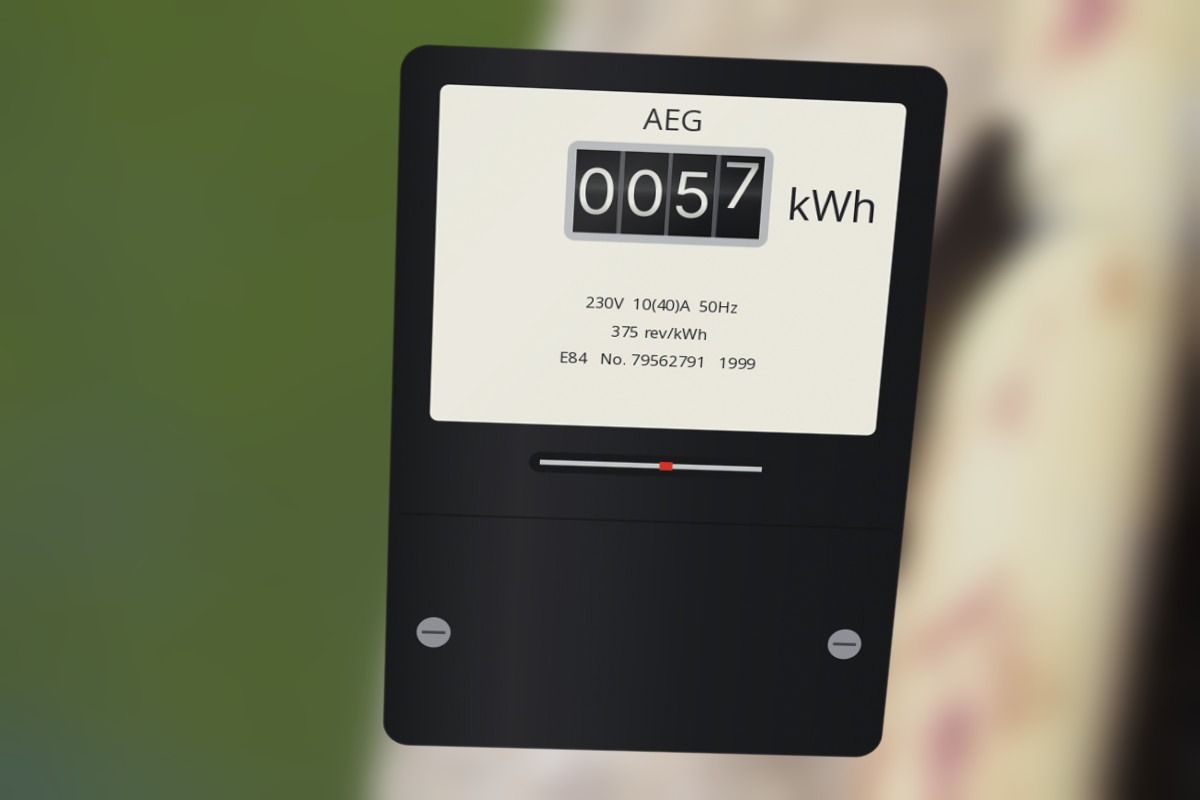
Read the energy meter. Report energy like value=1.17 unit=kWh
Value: value=57 unit=kWh
